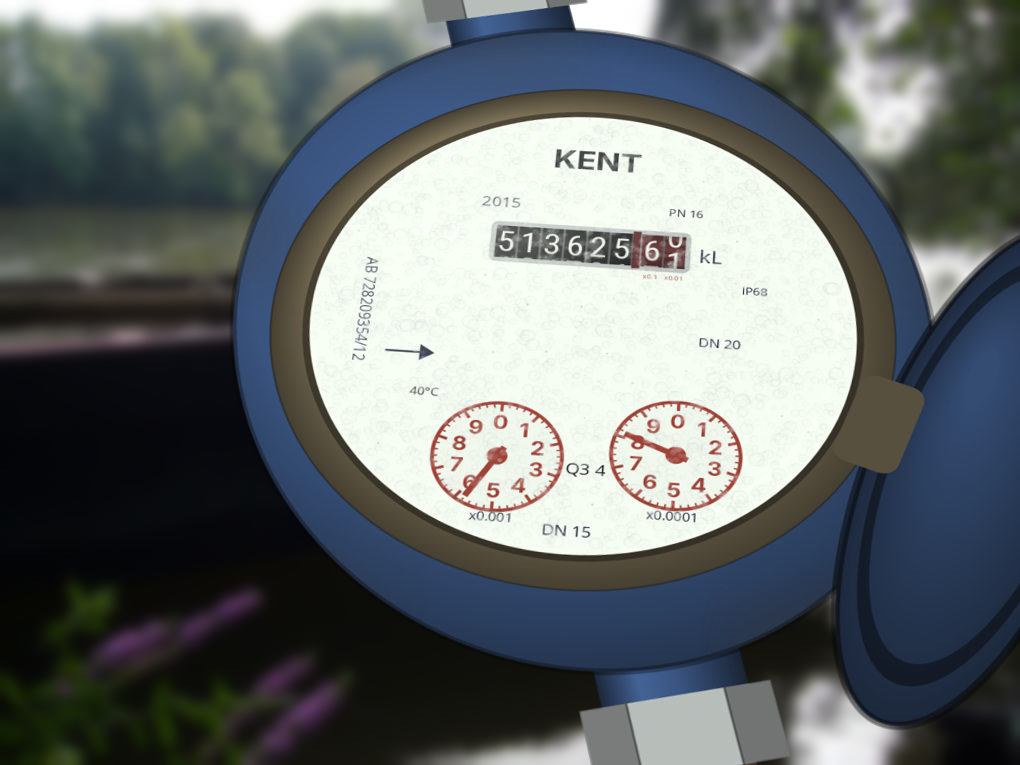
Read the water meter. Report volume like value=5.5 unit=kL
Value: value=513625.6058 unit=kL
